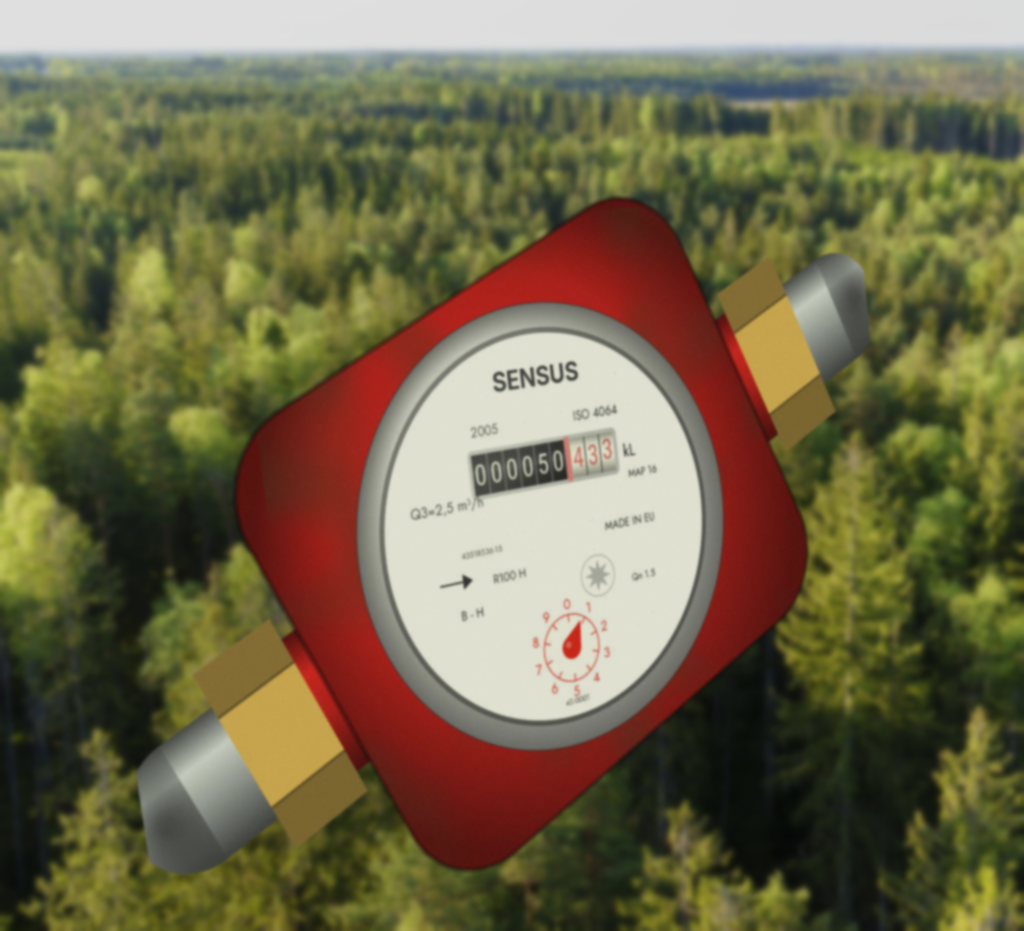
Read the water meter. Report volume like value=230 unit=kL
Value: value=50.4330 unit=kL
